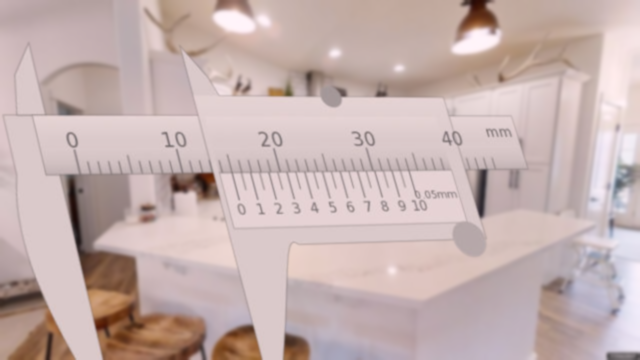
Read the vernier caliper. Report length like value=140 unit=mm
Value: value=15.0 unit=mm
